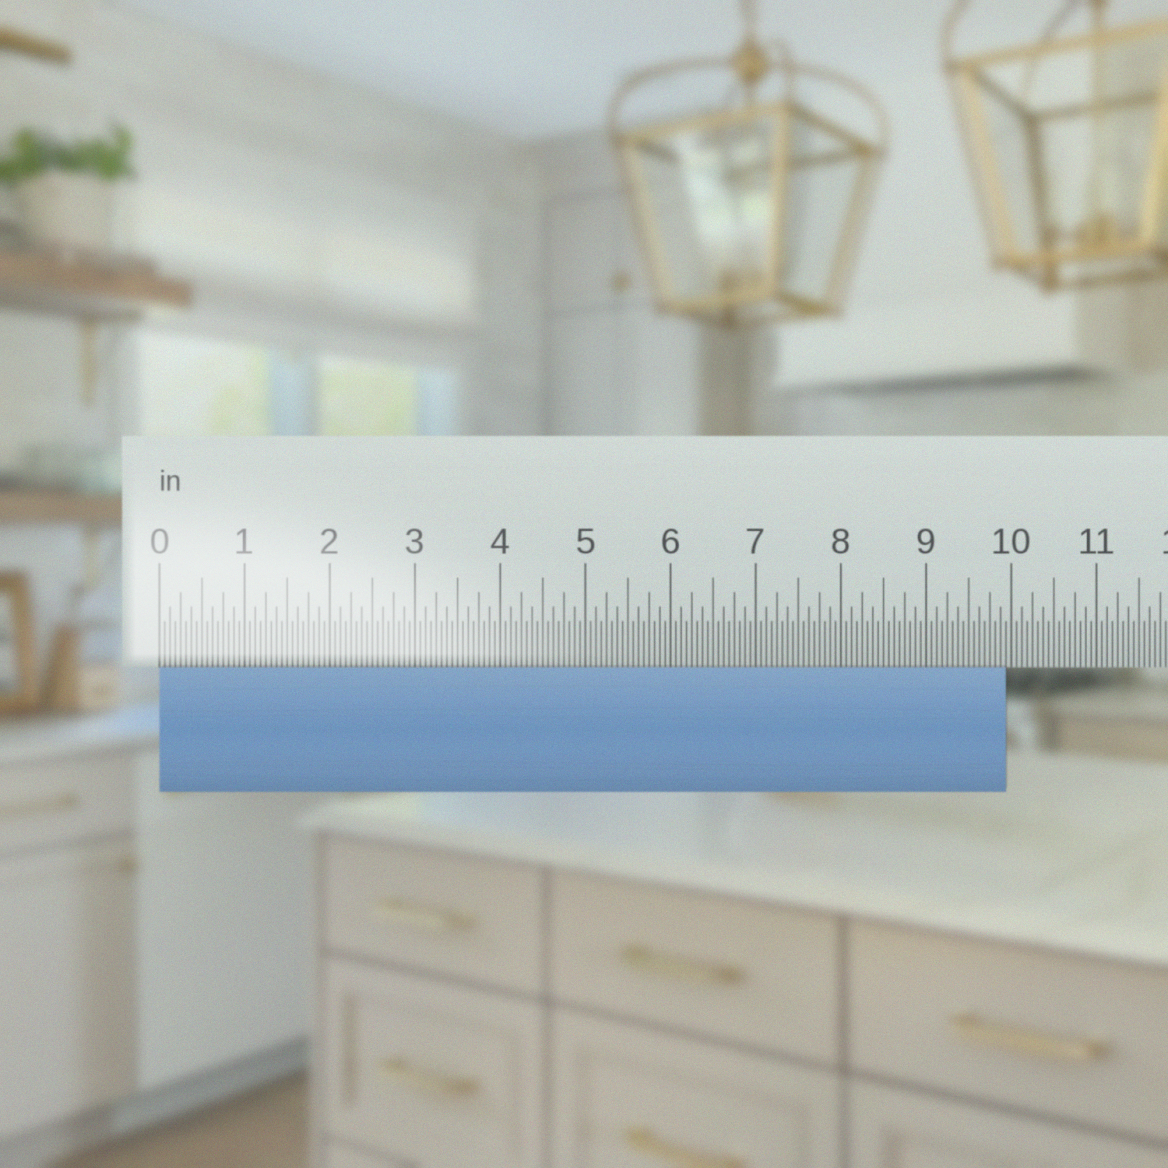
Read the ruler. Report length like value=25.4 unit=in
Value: value=9.9375 unit=in
